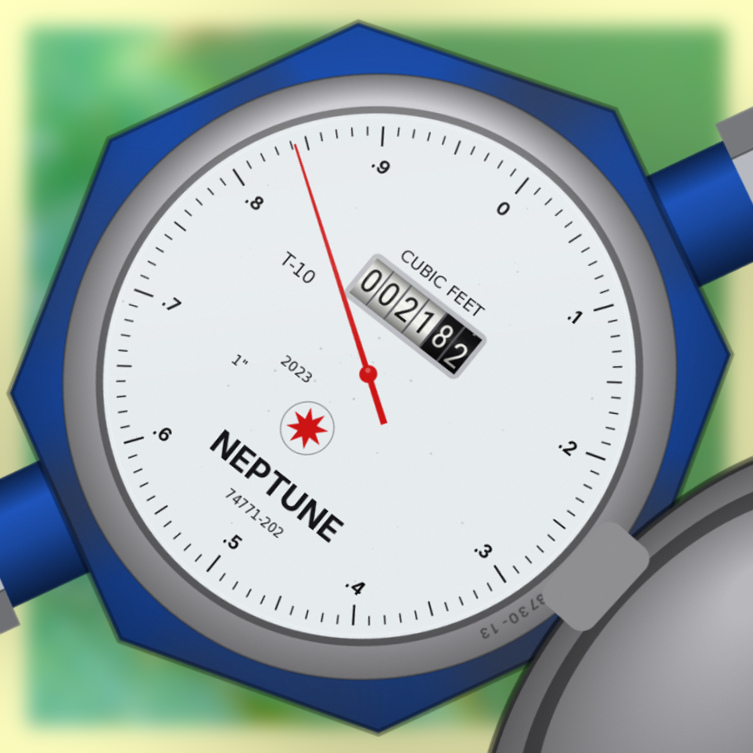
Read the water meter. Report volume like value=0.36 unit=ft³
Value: value=2181.84 unit=ft³
